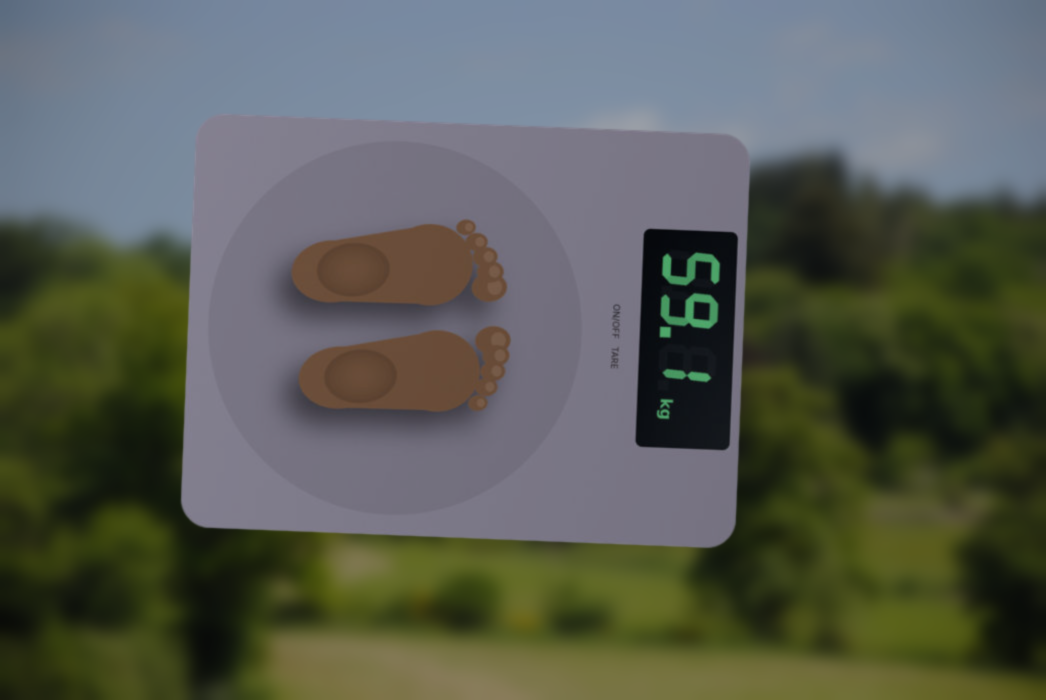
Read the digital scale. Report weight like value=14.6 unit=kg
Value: value=59.1 unit=kg
